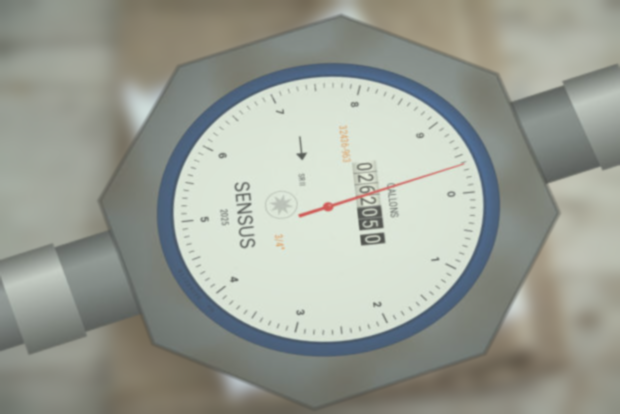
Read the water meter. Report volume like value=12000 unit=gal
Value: value=262049.6 unit=gal
